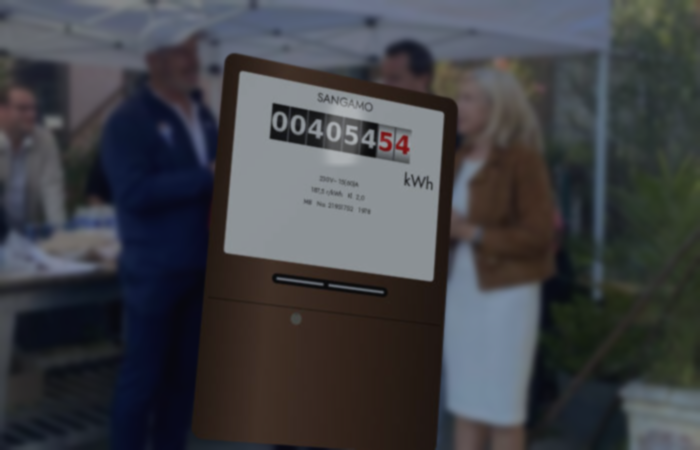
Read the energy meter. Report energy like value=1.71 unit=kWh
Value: value=4054.54 unit=kWh
